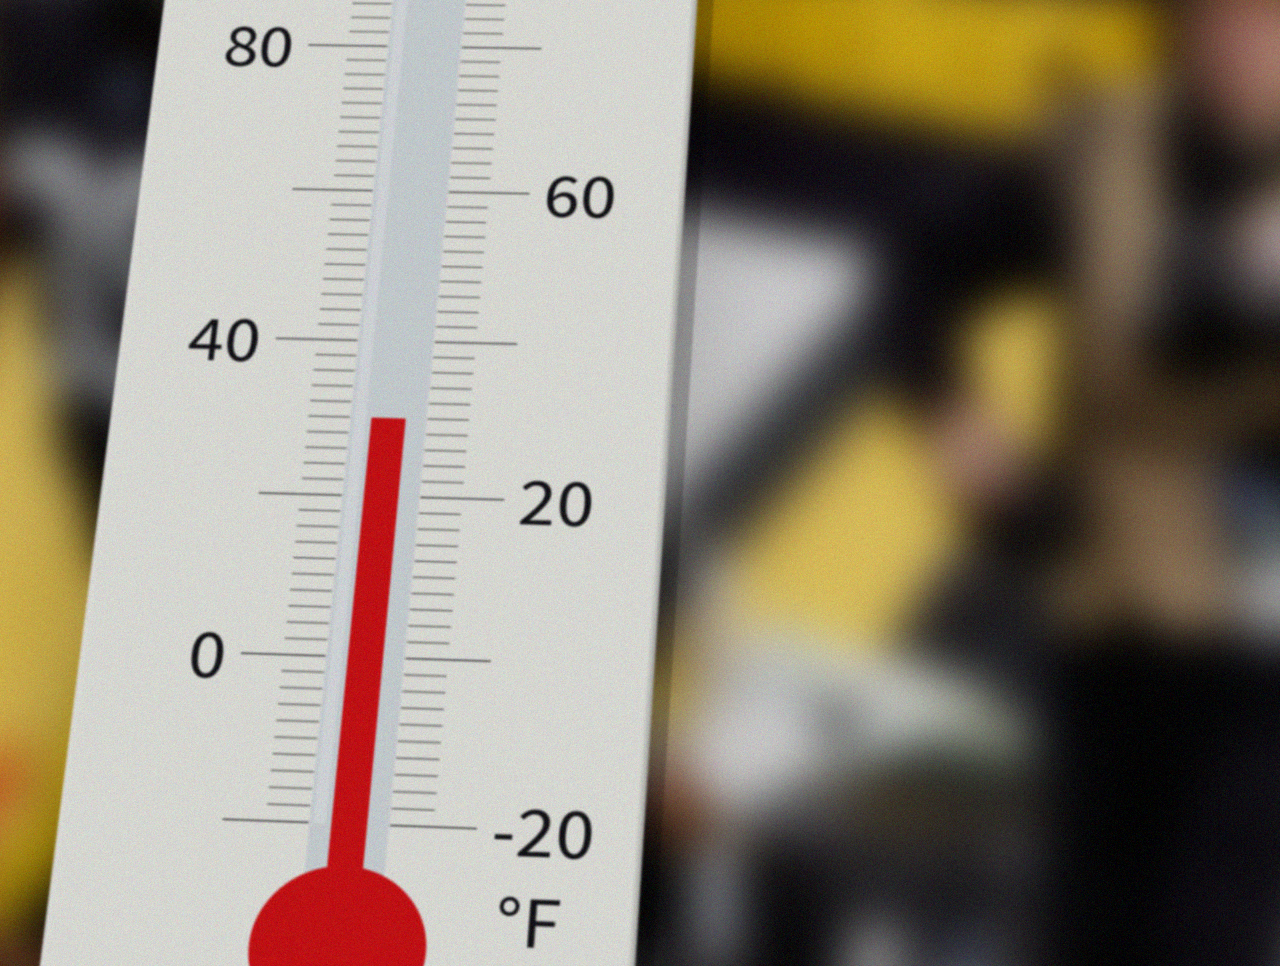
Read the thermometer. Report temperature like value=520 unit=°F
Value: value=30 unit=°F
